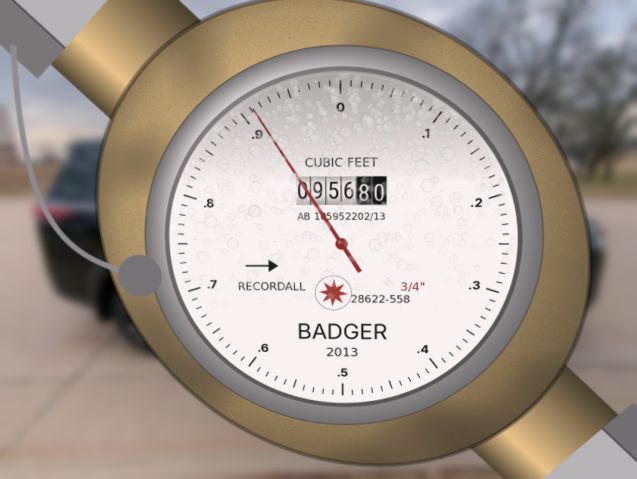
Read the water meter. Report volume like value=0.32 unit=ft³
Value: value=95679.91 unit=ft³
